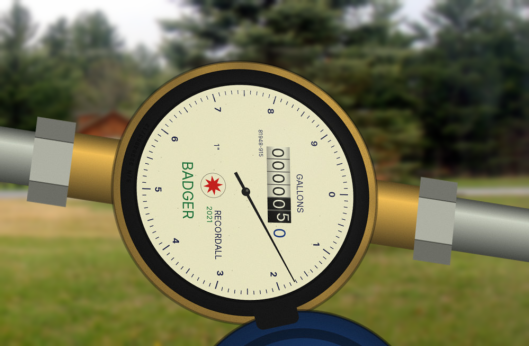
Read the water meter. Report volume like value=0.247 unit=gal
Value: value=51.7 unit=gal
